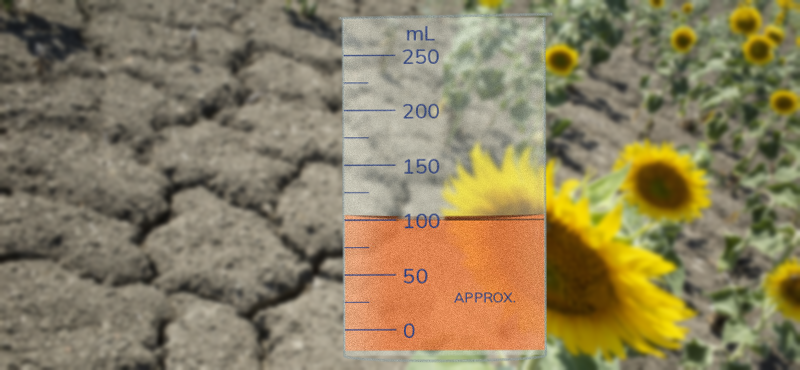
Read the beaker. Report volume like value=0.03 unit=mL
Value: value=100 unit=mL
